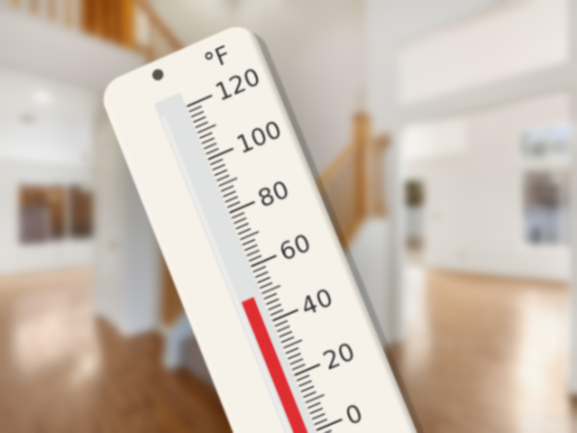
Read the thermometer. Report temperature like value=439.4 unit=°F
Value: value=50 unit=°F
